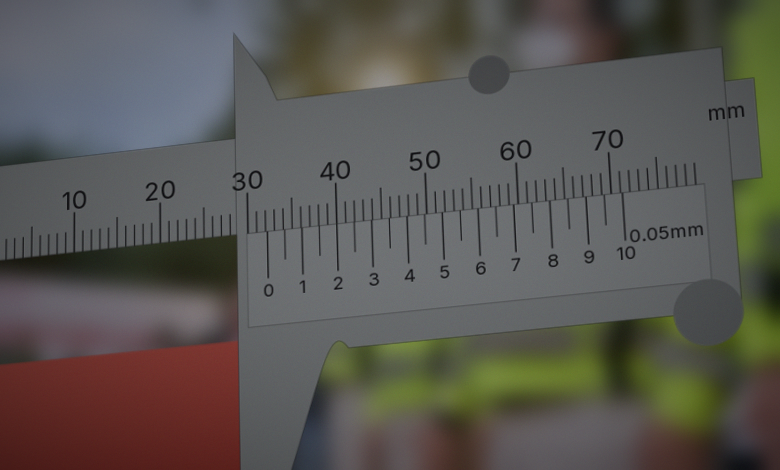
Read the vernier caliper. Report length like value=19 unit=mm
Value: value=32.2 unit=mm
